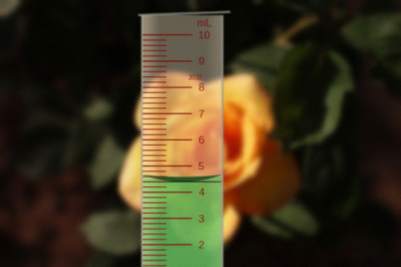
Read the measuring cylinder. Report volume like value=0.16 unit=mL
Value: value=4.4 unit=mL
